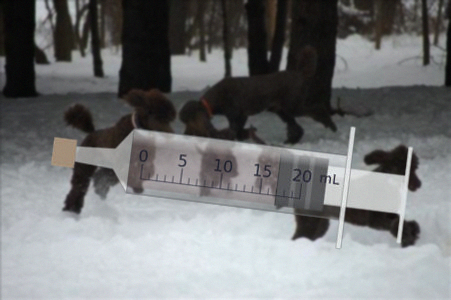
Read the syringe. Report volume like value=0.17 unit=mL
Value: value=17 unit=mL
